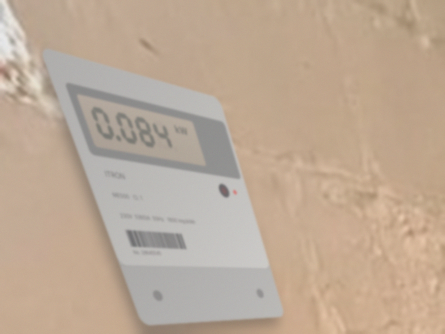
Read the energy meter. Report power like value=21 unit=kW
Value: value=0.084 unit=kW
